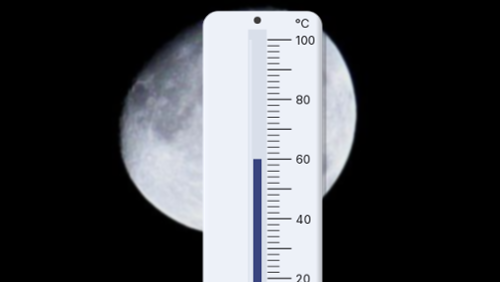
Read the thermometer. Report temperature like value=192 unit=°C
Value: value=60 unit=°C
